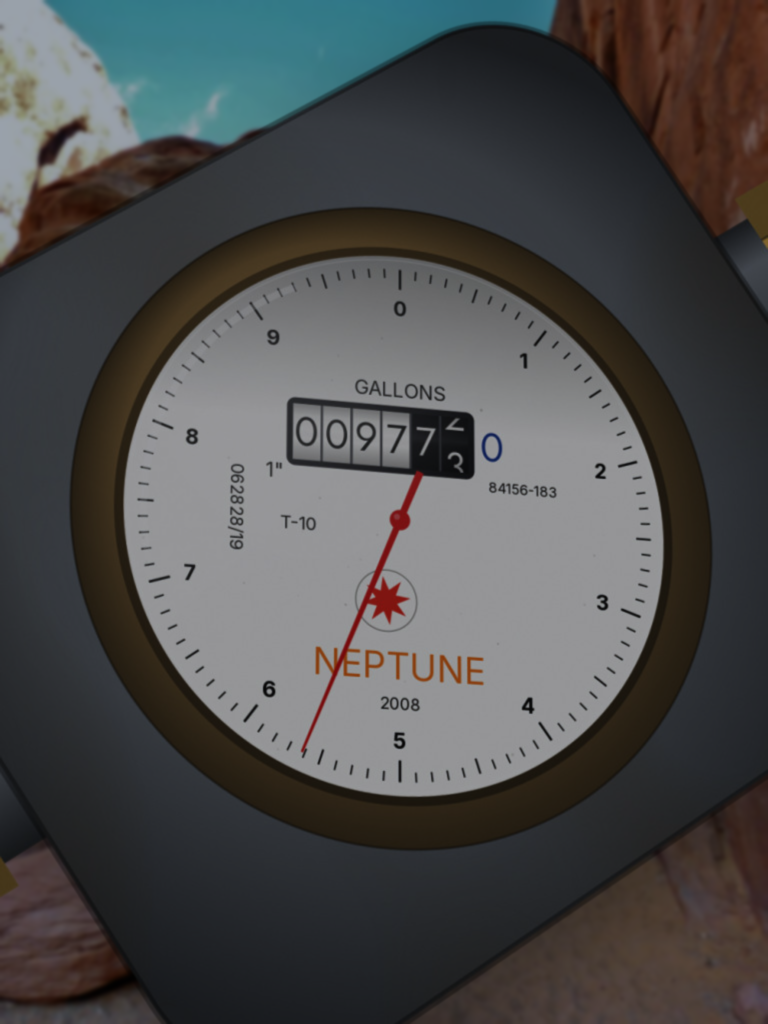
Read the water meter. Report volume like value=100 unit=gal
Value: value=97725.6 unit=gal
